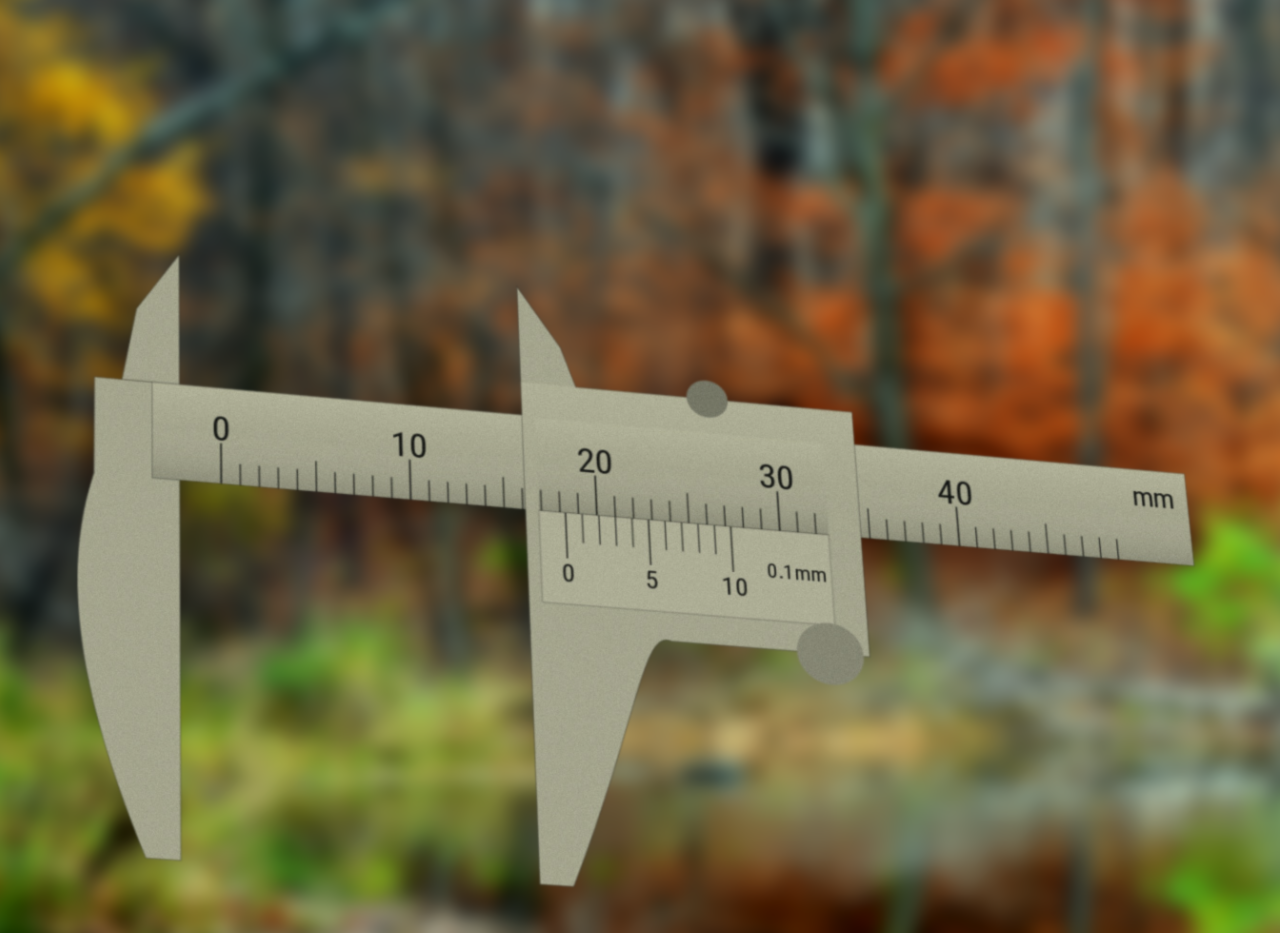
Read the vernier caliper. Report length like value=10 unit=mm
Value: value=18.3 unit=mm
